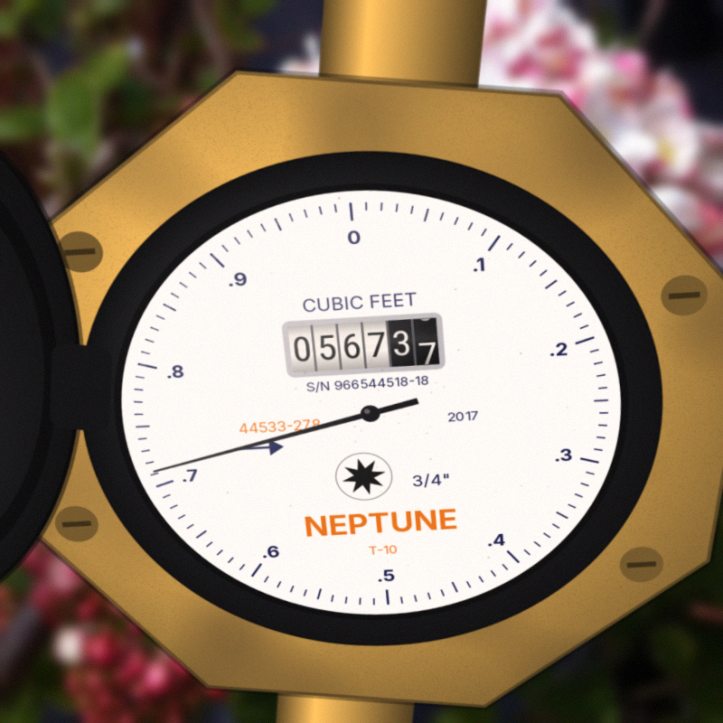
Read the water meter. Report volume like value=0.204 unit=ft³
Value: value=56736.71 unit=ft³
